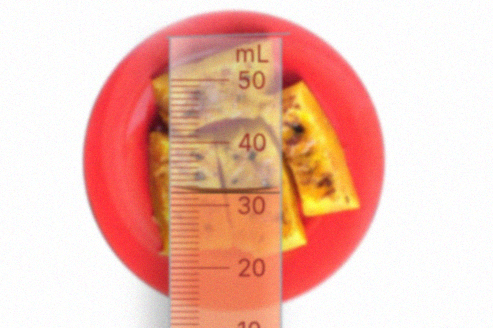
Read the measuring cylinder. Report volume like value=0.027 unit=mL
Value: value=32 unit=mL
